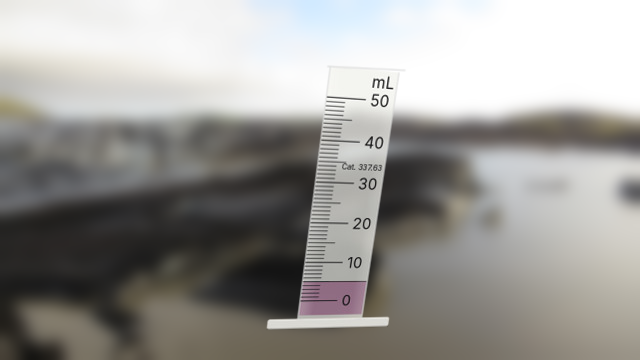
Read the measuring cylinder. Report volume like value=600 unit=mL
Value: value=5 unit=mL
